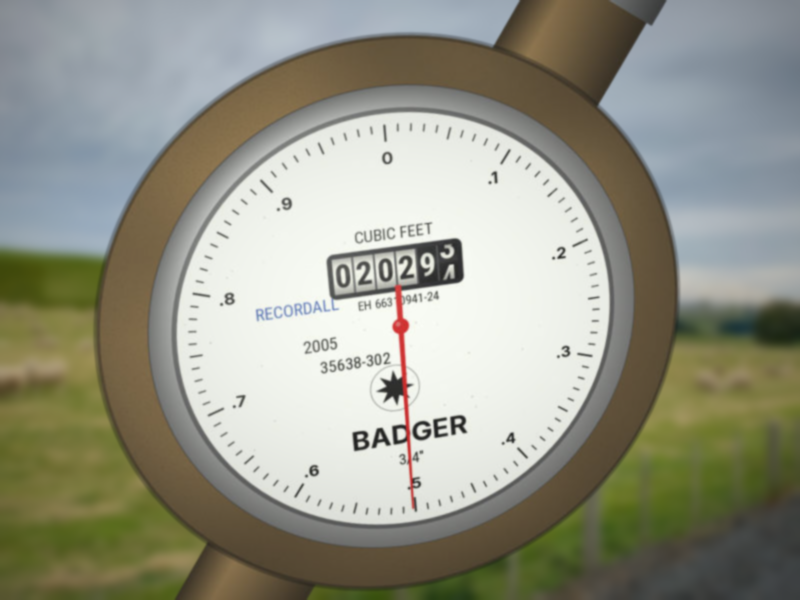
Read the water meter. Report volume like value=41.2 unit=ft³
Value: value=20293.50 unit=ft³
